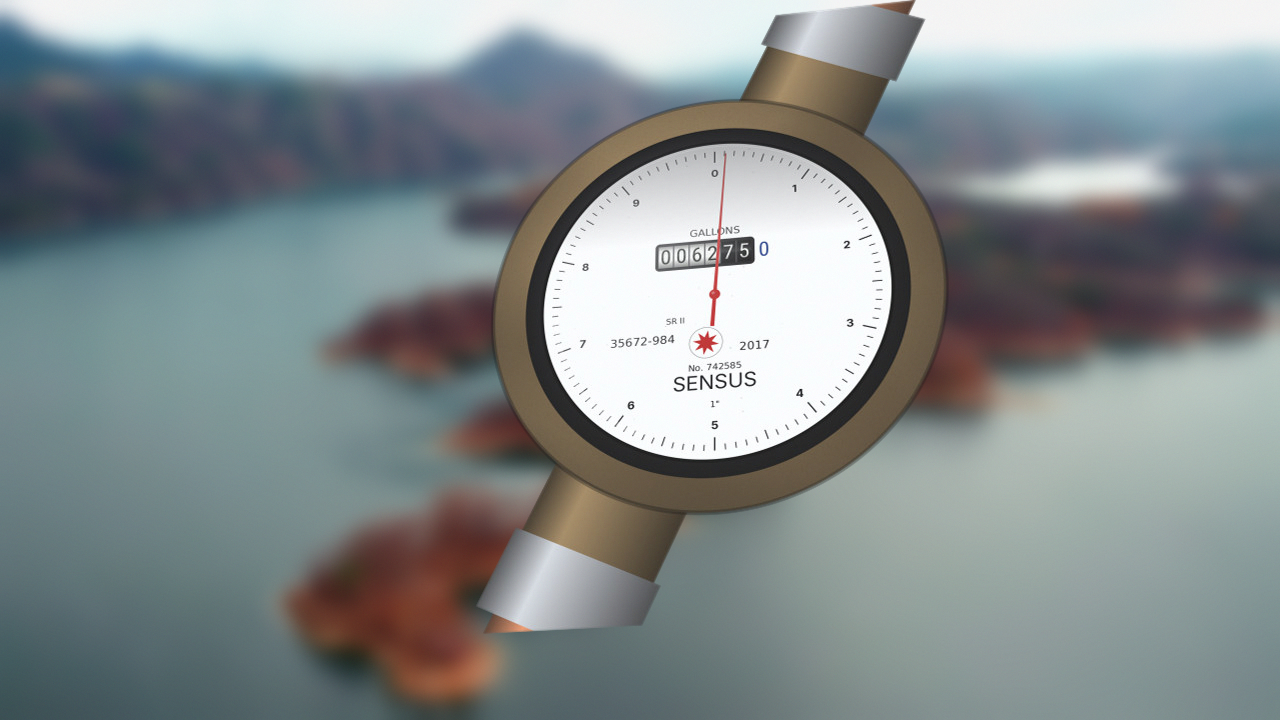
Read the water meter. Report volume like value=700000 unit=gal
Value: value=62750.1 unit=gal
